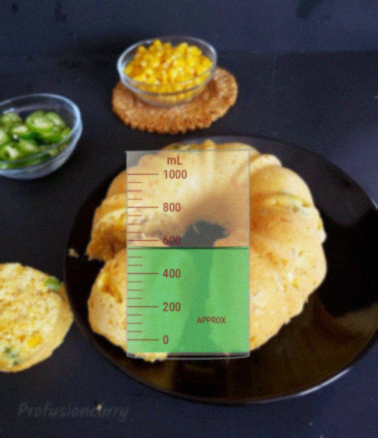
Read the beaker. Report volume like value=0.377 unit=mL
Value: value=550 unit=mL
